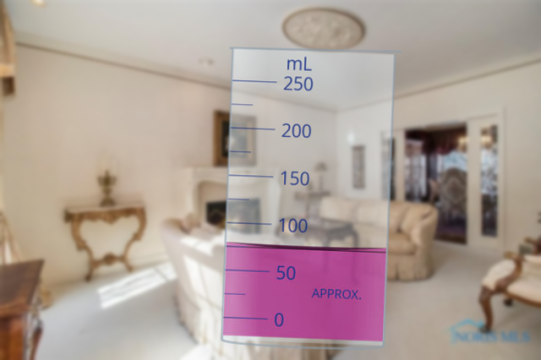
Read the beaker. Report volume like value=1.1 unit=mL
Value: value=75 unit=mL
